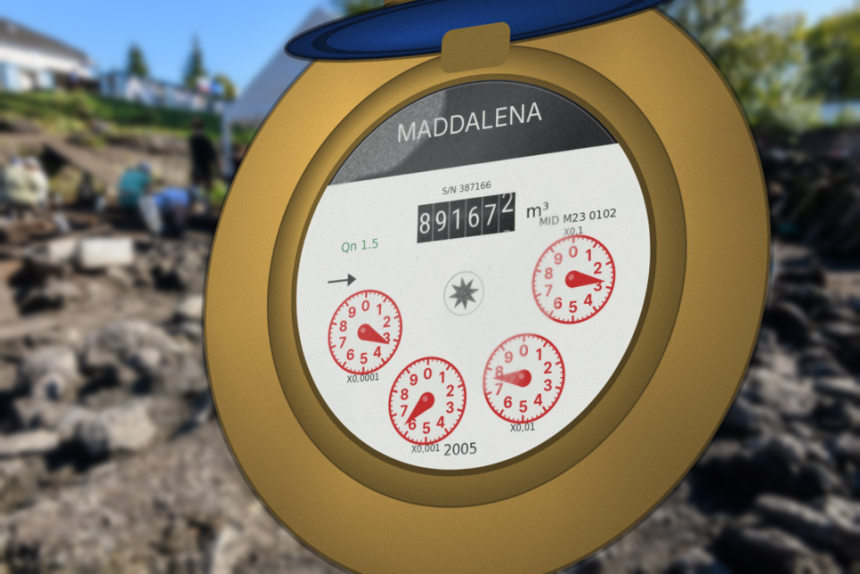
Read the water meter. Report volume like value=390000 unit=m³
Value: value=891672.2763 unit=m³
